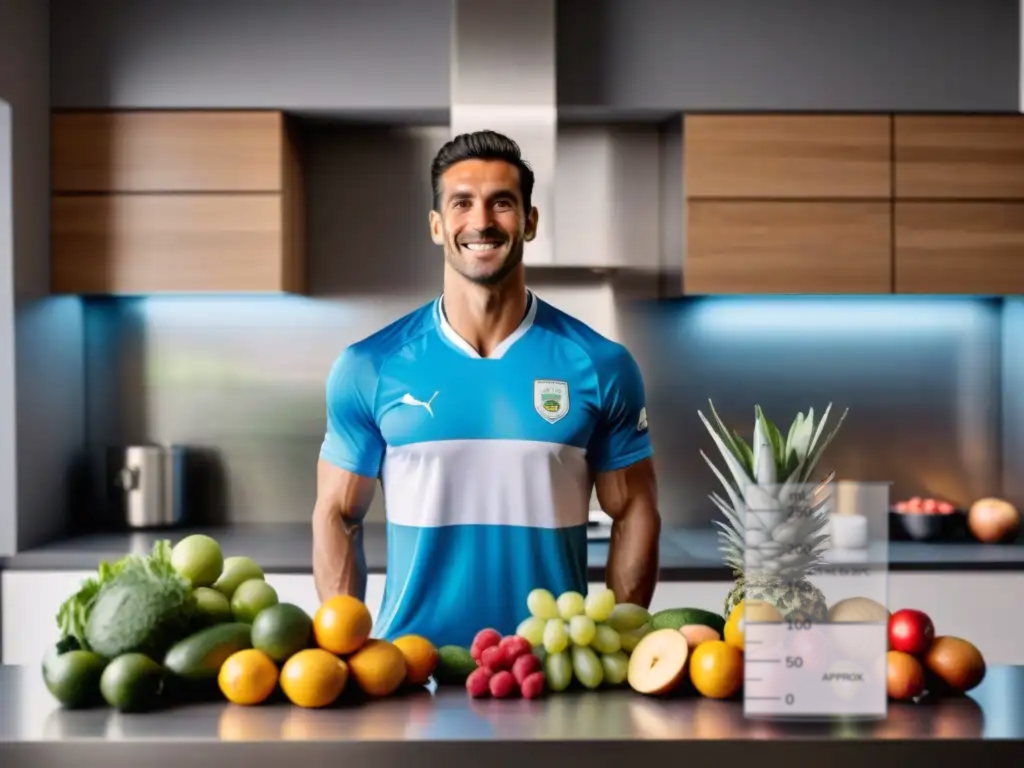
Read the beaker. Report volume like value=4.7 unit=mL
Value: value=100 unit=mL
